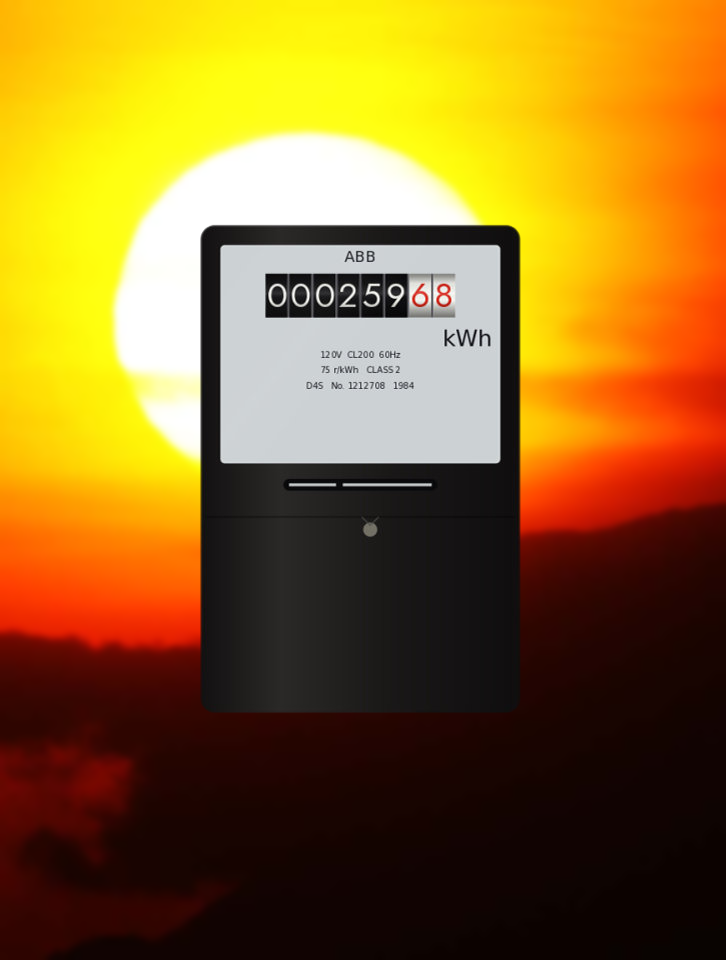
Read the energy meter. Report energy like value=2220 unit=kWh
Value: value=259.68 unit=kWh
